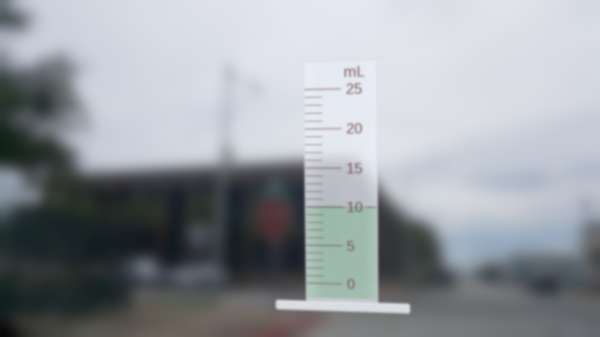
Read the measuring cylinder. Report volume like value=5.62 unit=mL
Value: value=10 unit=mL
